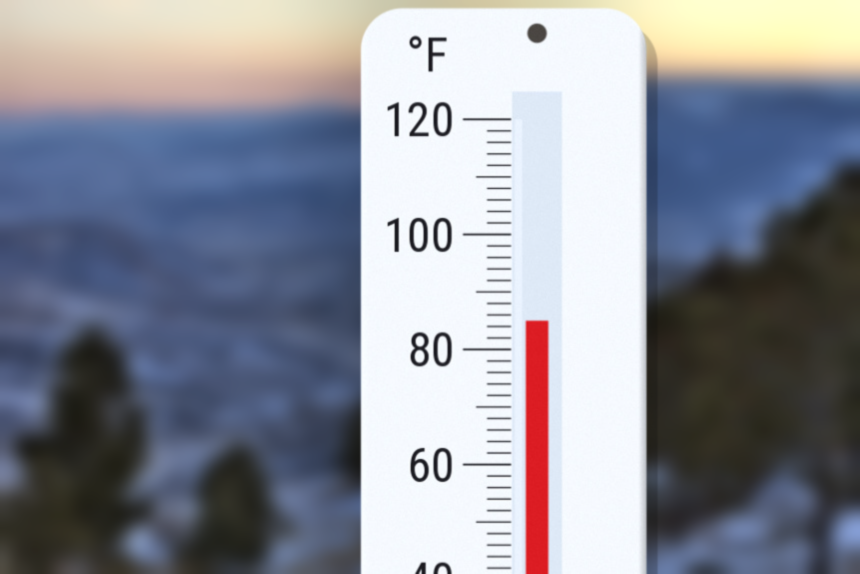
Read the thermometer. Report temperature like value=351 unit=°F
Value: value=85 unit=°F
